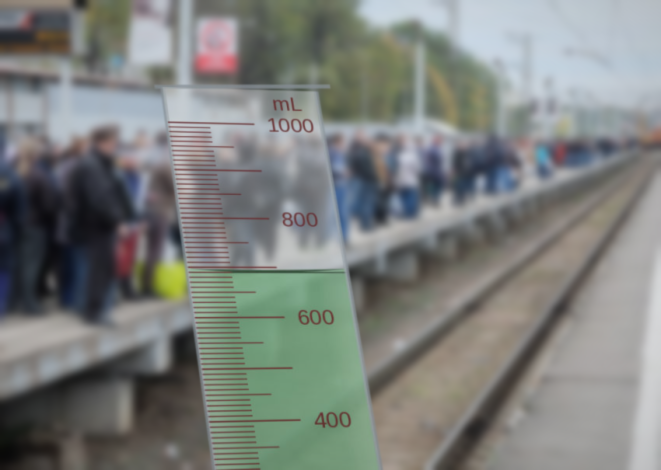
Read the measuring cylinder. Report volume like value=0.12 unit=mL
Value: value=690 unit=mL
